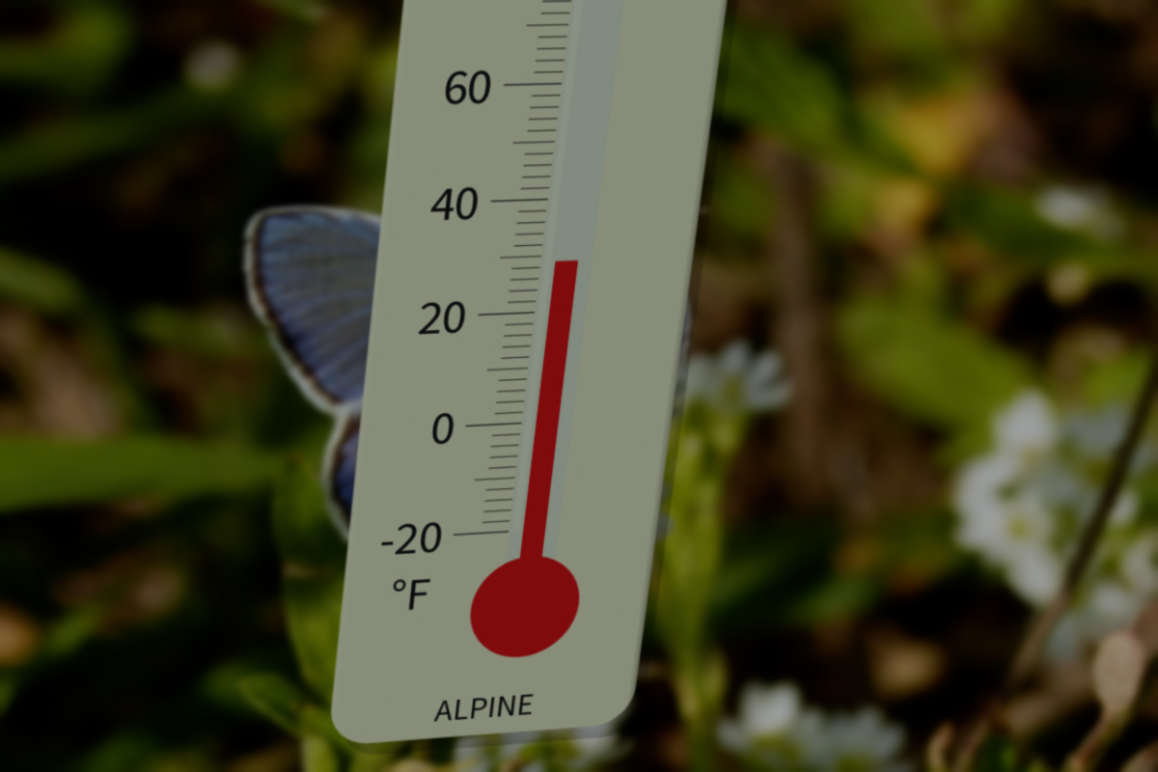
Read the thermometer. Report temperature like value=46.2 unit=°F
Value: value=29 unit=°F
